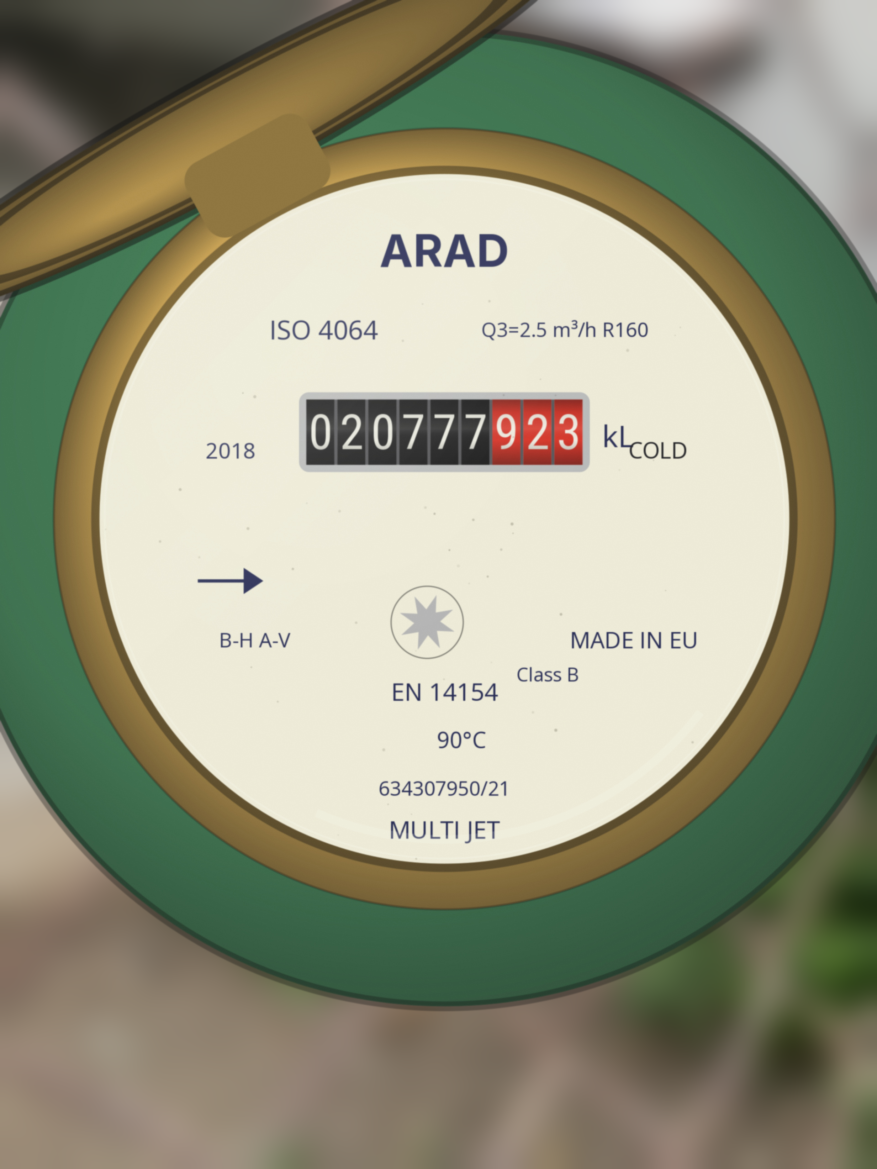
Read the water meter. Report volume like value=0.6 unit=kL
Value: value=20777.923 unit=kL
